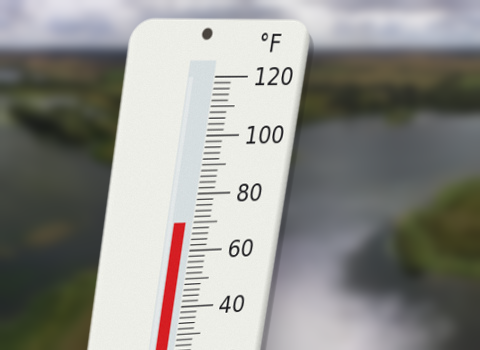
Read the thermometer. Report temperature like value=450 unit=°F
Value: value=70 unit=°F
